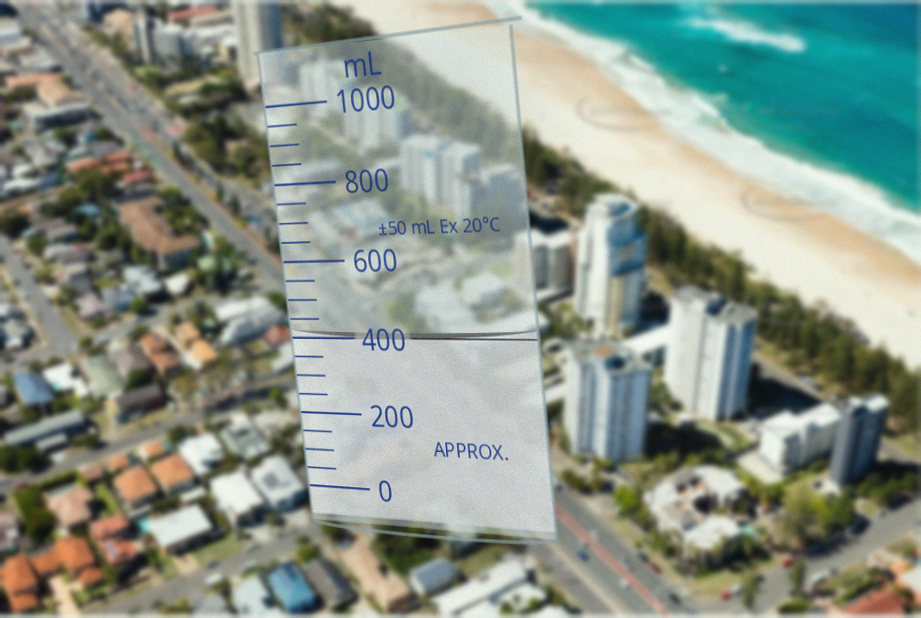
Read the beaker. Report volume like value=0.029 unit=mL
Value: value=400 unit=mL
